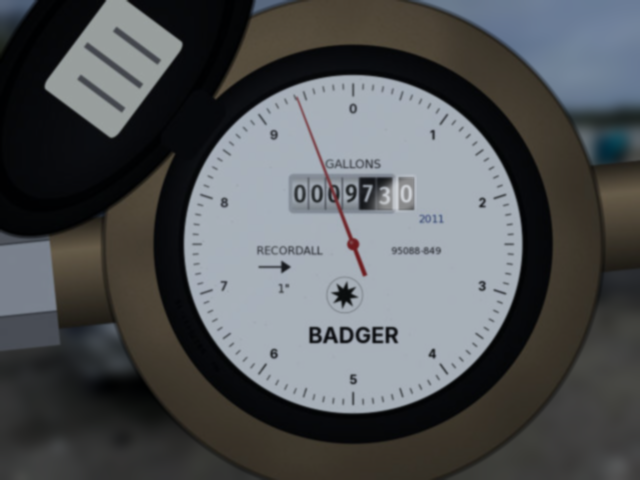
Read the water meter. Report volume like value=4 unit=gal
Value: value=9729.4 unit=gal
